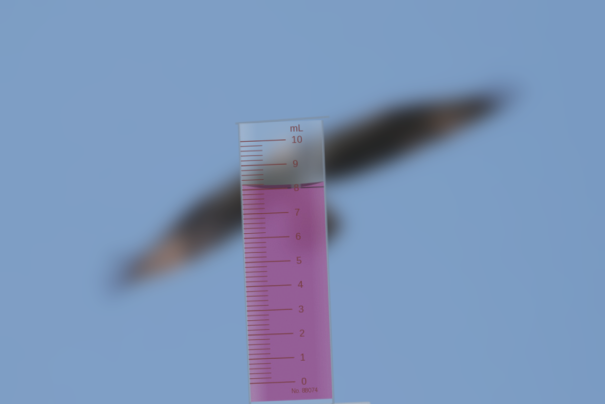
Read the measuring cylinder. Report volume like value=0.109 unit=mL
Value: value=8 unit=mL
